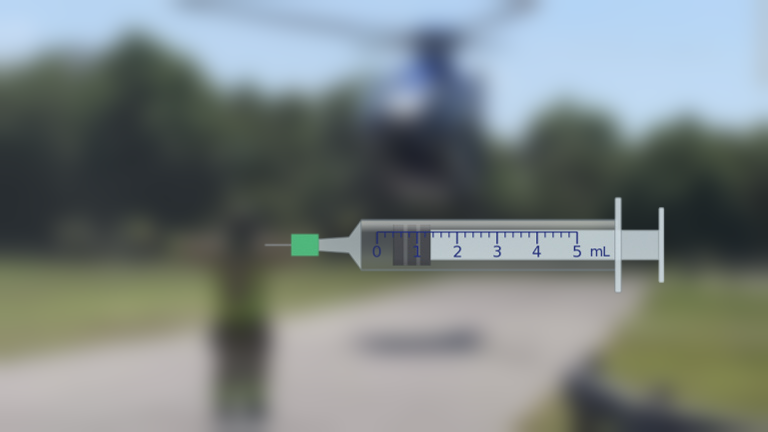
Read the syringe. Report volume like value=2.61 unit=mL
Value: value=0.4 unit=mL
